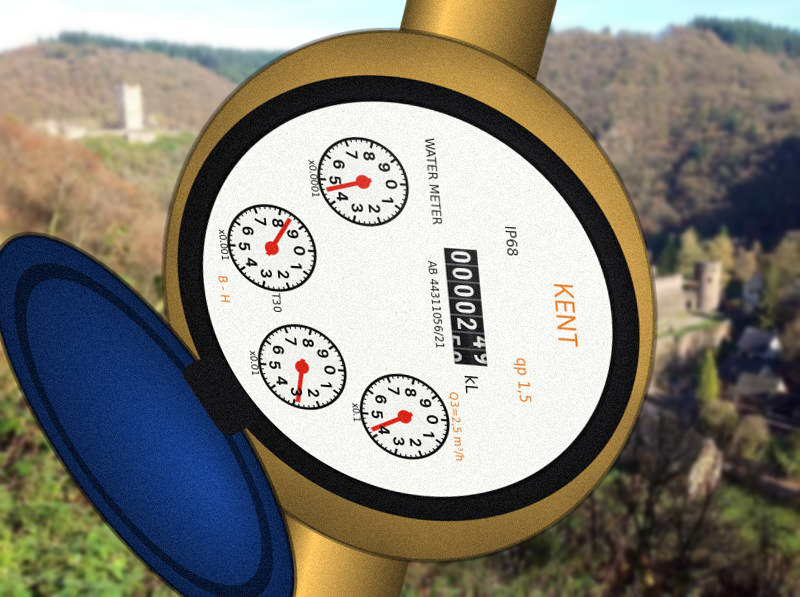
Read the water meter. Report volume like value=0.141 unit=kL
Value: value=249.4284 unit=kL
